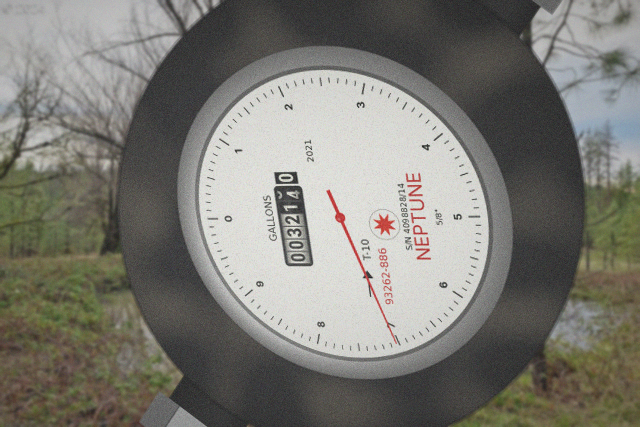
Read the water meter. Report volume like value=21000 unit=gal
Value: value=32137.0 unit=gal
